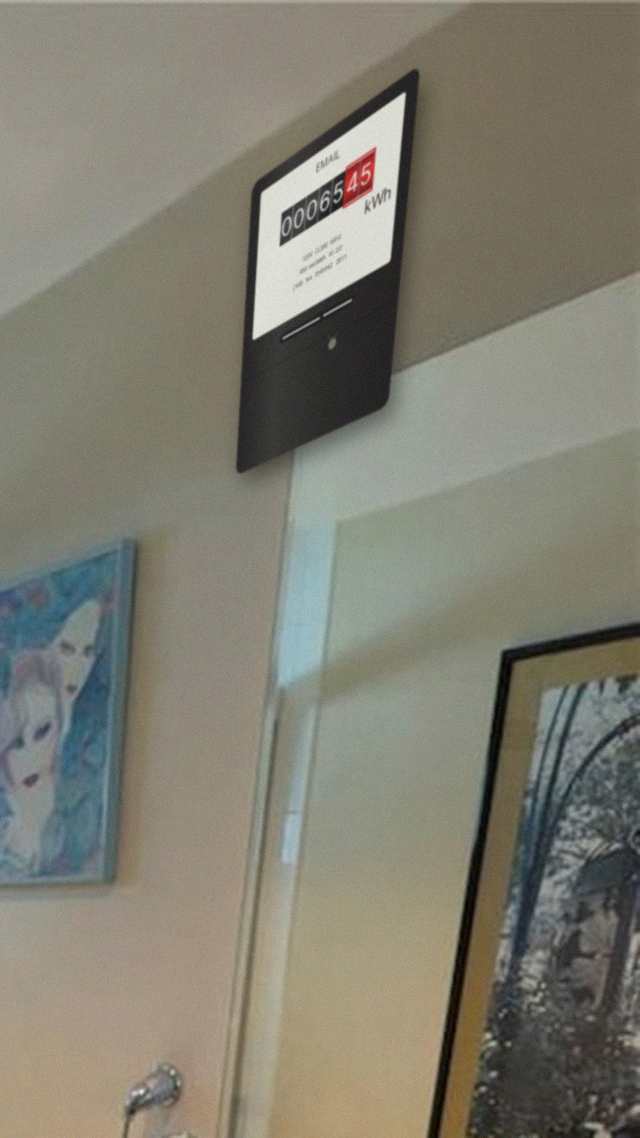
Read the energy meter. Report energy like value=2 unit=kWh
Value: value=65.45 unit=kWh
